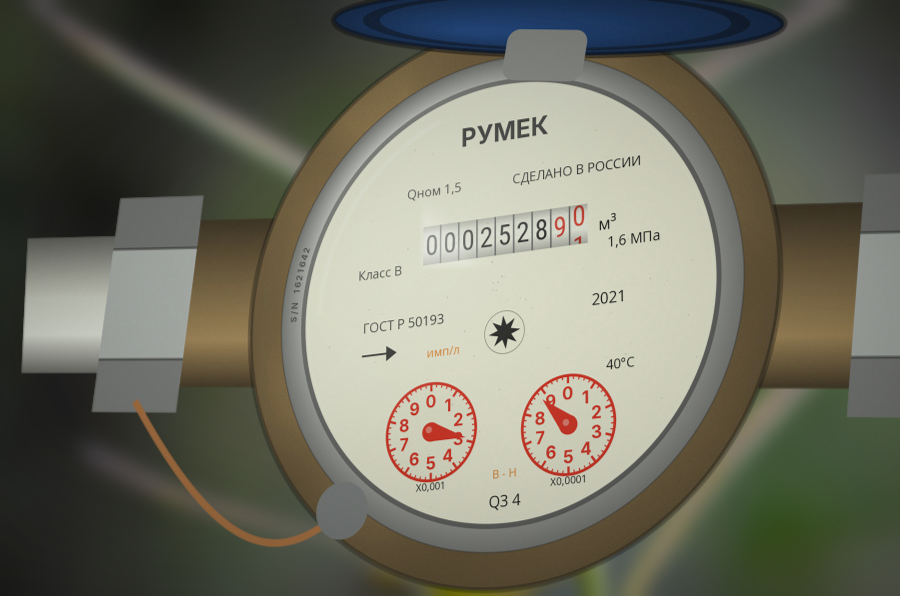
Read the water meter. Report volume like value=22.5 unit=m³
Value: value=2528.9028 unit=m³
